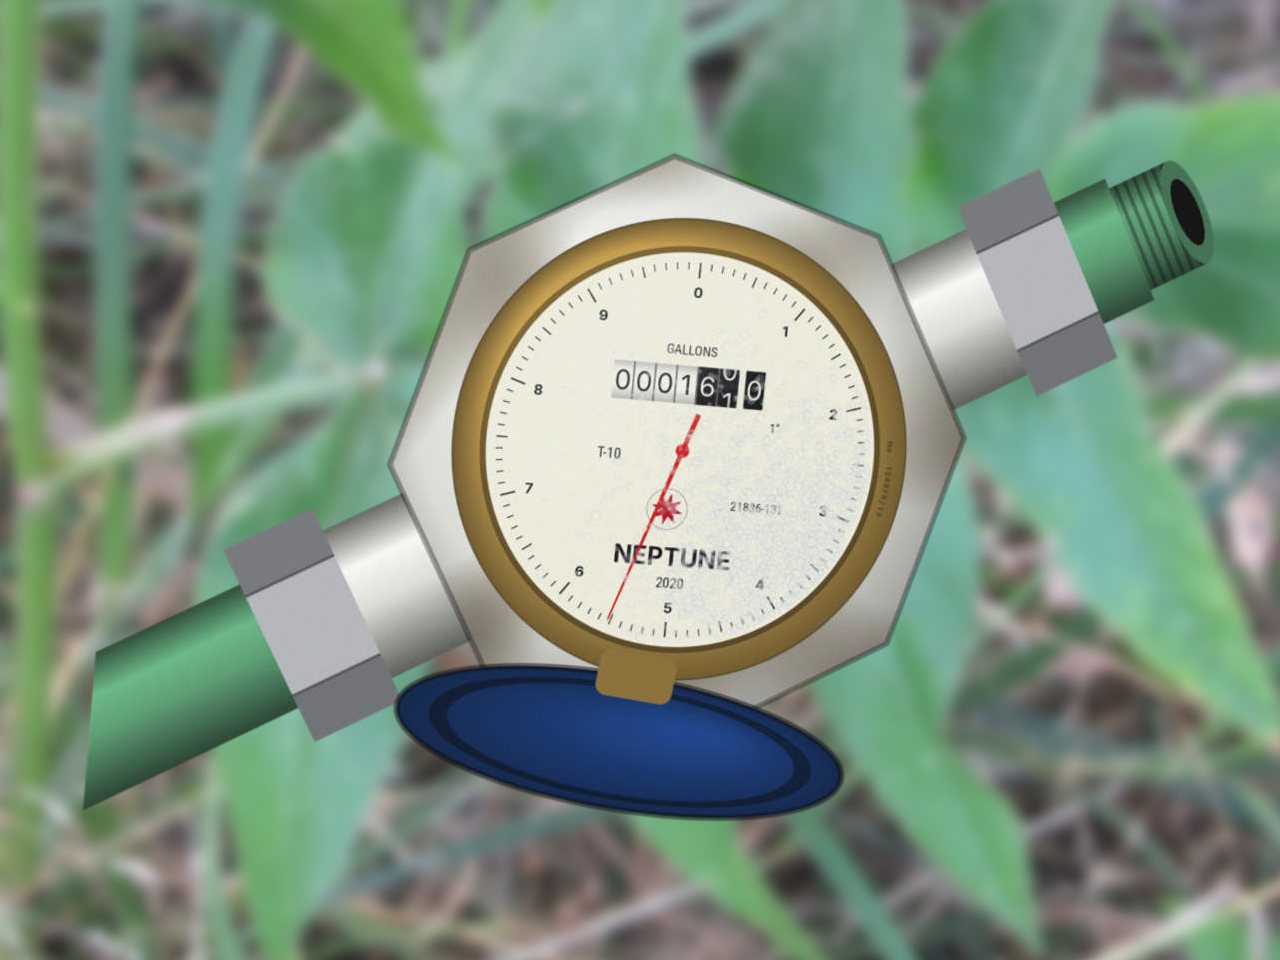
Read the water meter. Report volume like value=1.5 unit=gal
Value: value=1605.5 unit=gal
